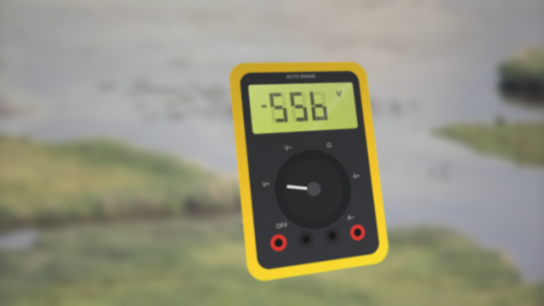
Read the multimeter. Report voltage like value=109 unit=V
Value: value=-556 unit=V
